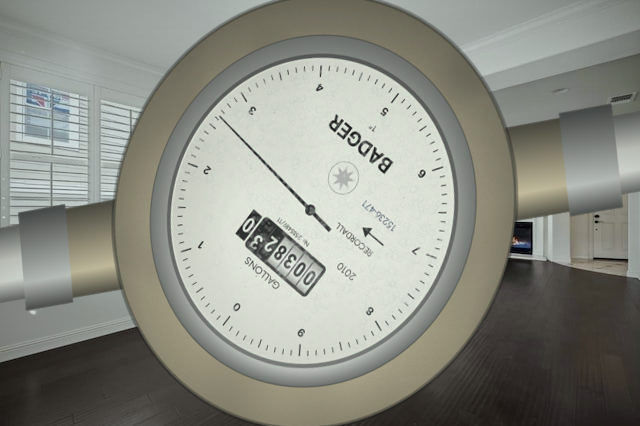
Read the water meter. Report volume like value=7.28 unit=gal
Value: value=38232.6 unit=gal
